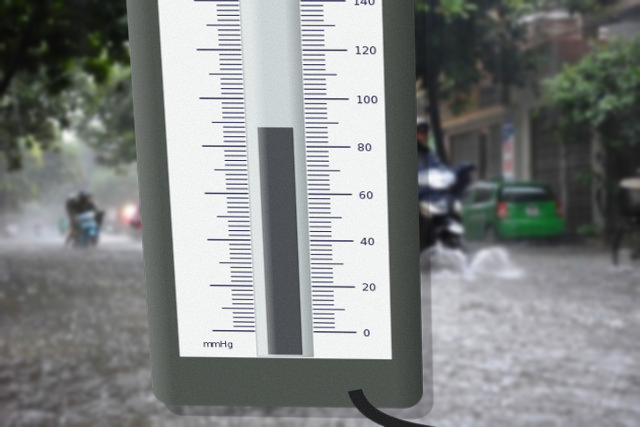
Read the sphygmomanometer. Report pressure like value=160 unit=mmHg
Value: value=88 unit=mmHg
